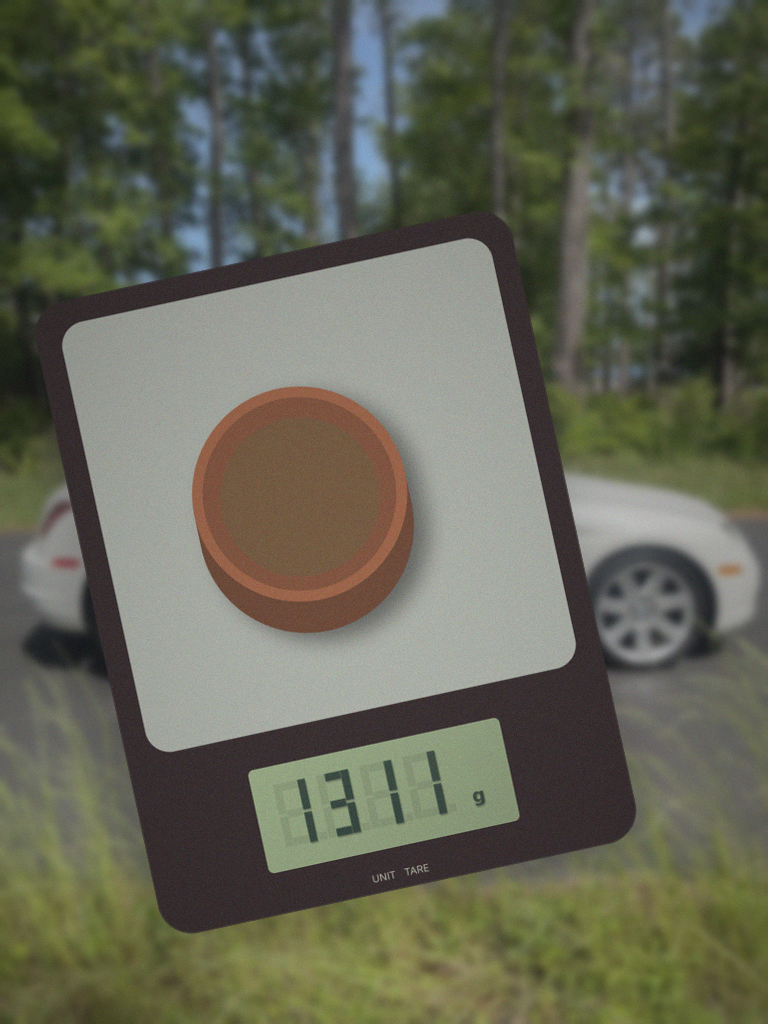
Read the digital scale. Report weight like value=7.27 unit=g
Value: value=1311 unit=g
